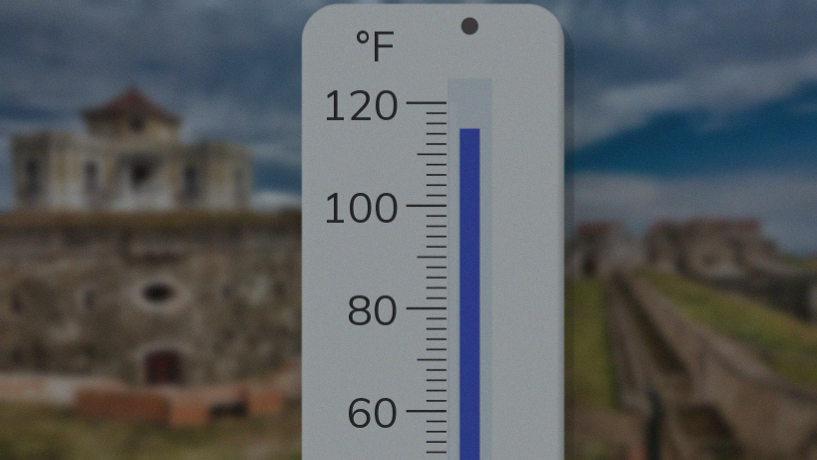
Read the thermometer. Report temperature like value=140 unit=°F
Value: value=115 unit=°F
